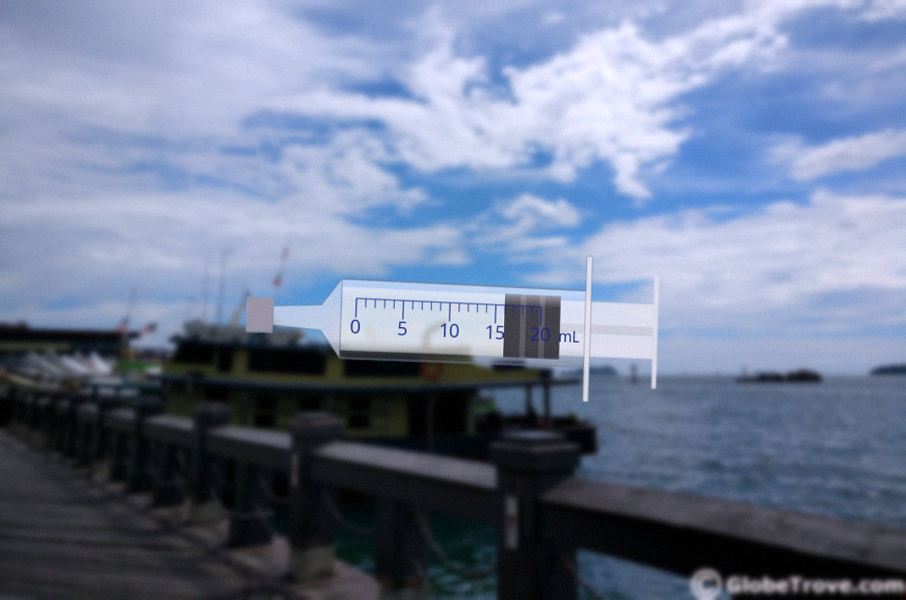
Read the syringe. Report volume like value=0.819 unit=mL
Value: value=16 unit=mL
